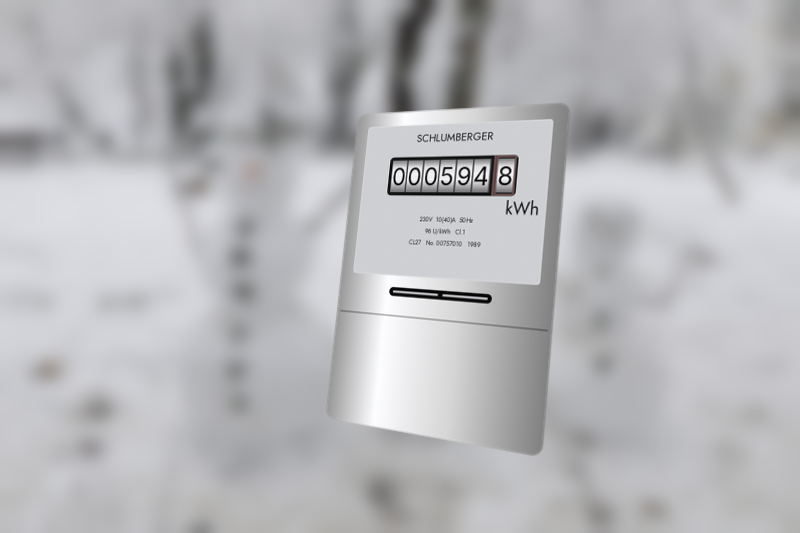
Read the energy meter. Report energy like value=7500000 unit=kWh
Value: value=594.8 unit=kWh
